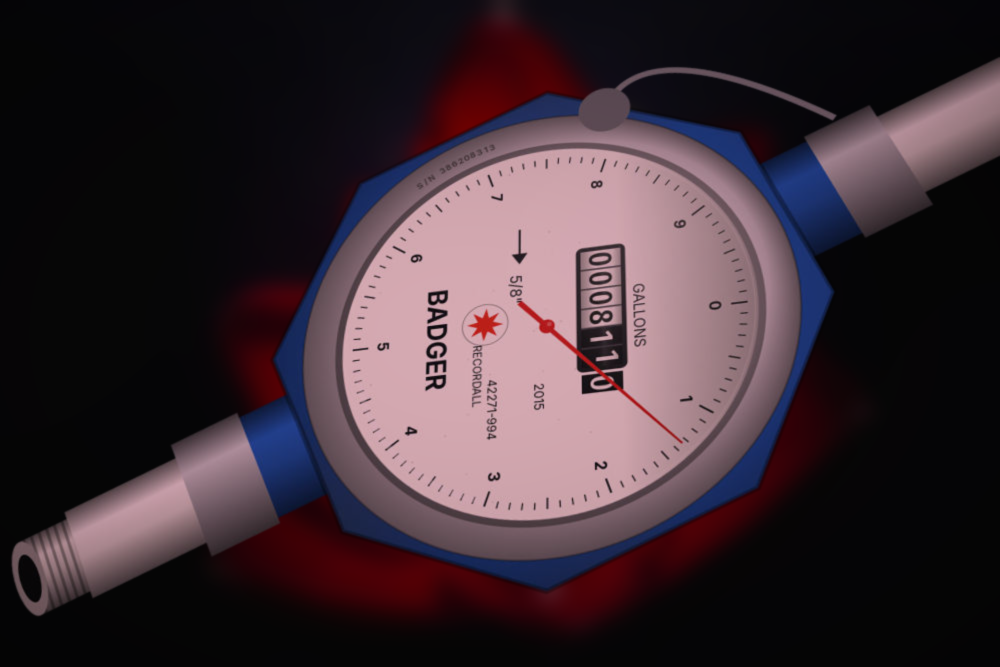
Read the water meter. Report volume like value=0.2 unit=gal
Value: value=8111.3 unit=gal
